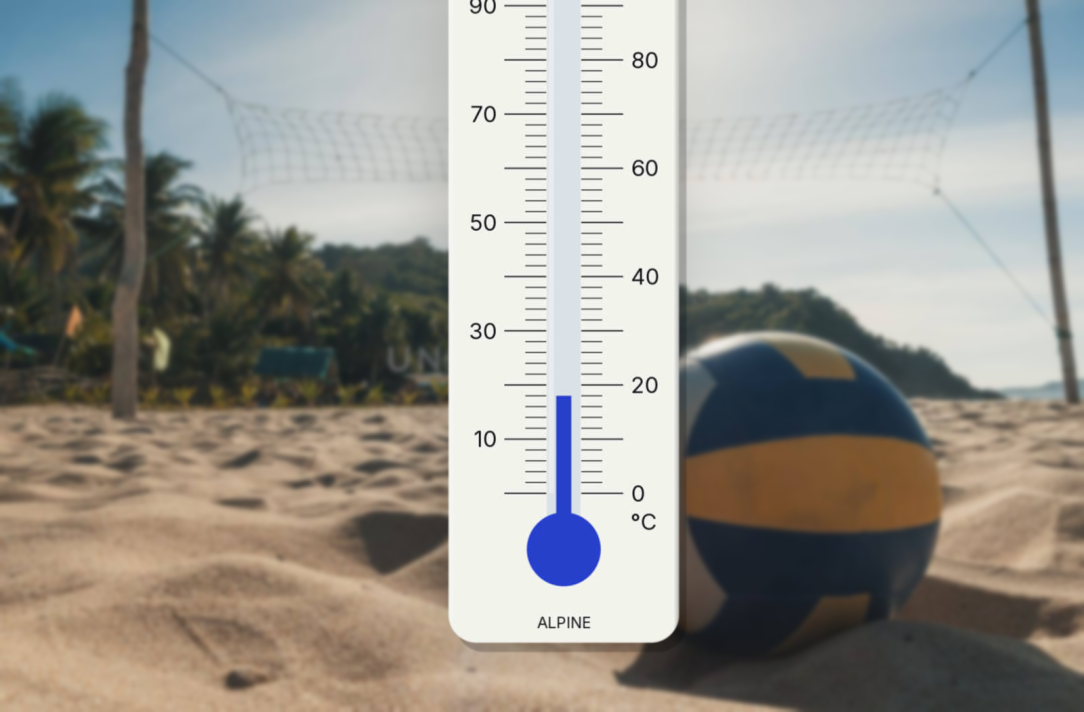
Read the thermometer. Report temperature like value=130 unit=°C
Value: value=18 unit=°C
